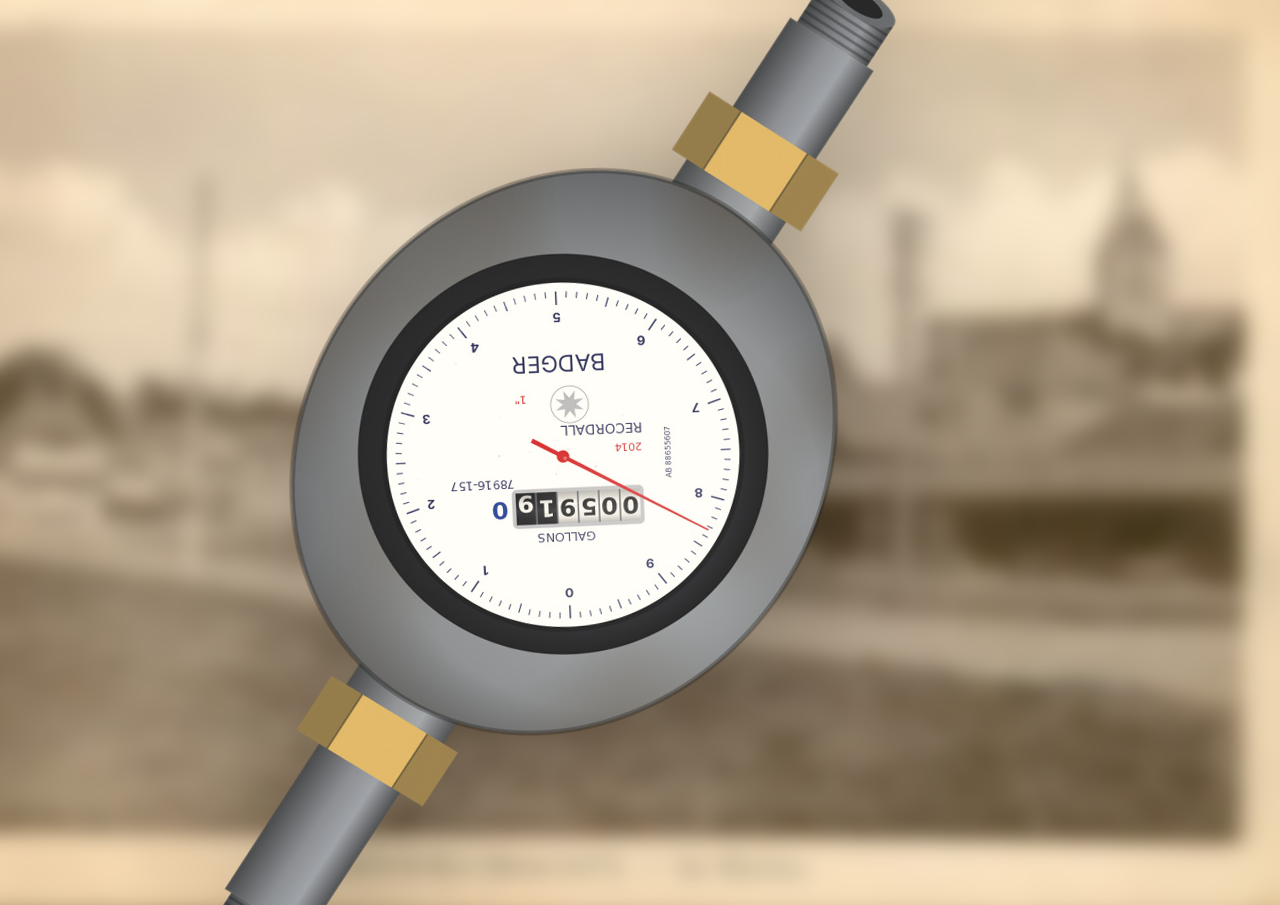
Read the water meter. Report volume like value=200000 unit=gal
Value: value=59188.3 unit=gal
